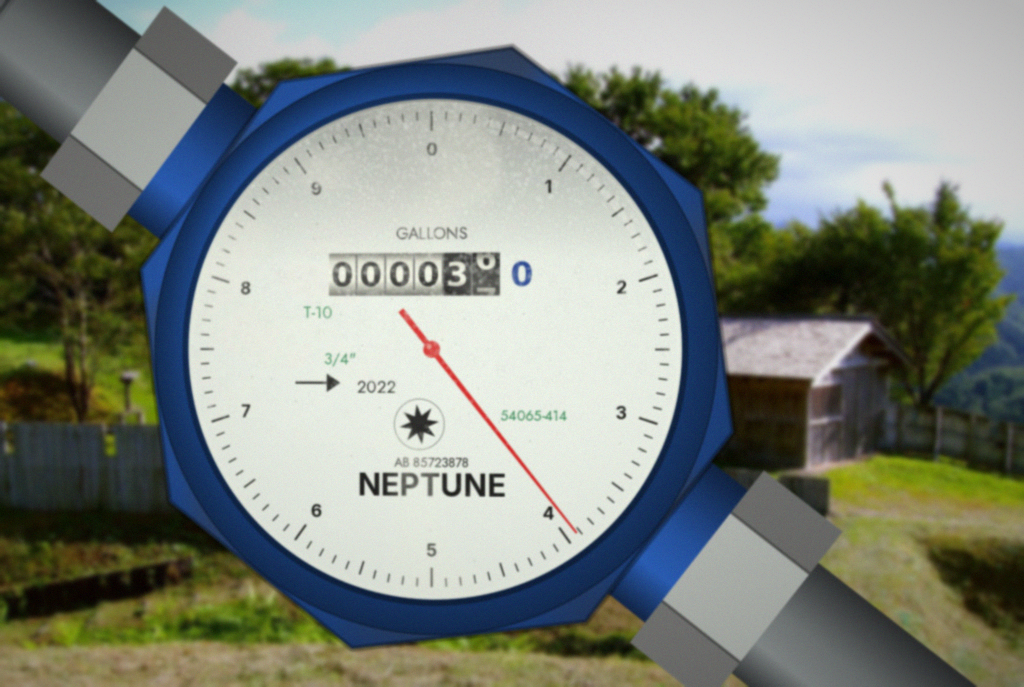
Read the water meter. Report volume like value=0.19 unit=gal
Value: value=363.9 unit=gal
